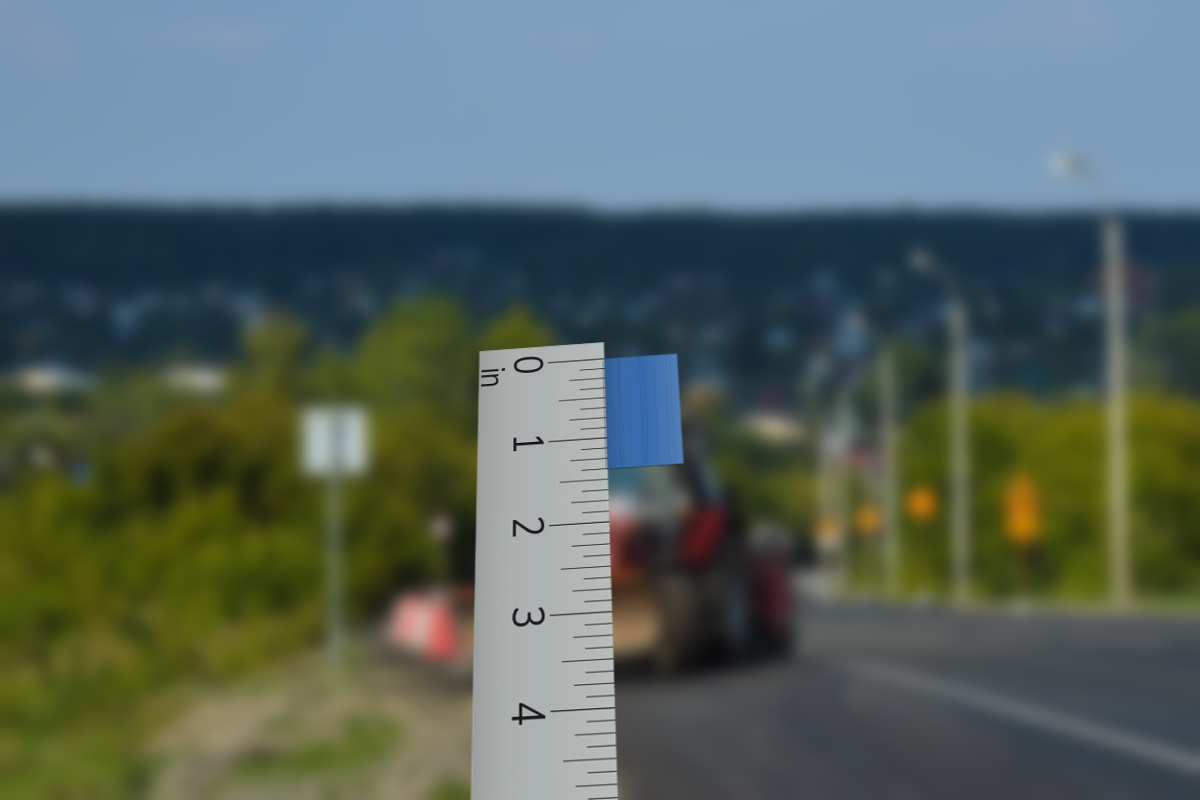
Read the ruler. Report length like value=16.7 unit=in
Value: value=1.375 unit=in
